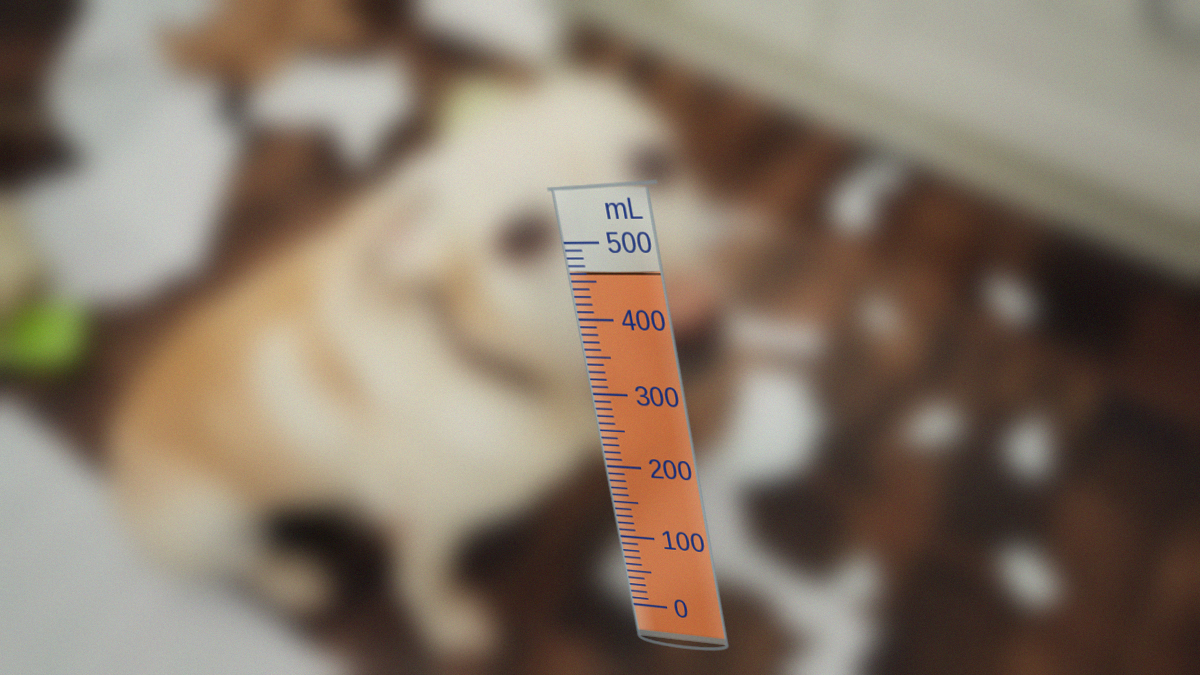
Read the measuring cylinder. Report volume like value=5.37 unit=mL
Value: value=460 unit=mL
